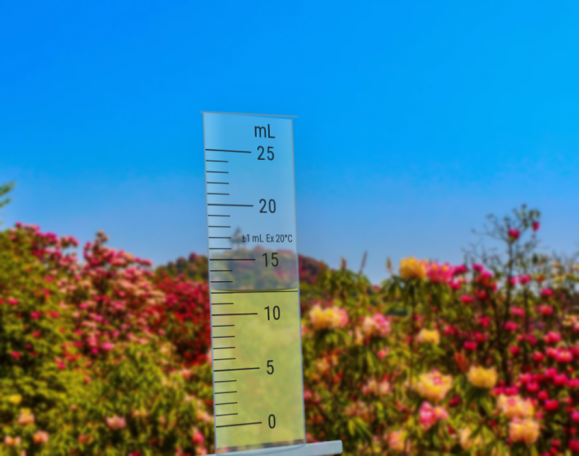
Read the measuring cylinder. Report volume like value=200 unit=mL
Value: value=12 unit=mL
